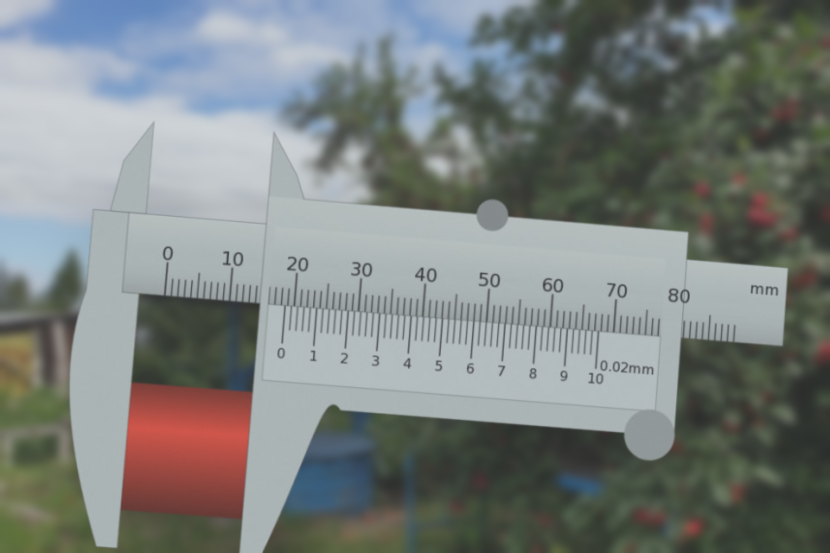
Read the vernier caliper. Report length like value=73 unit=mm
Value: value=18.6 unit=mm
